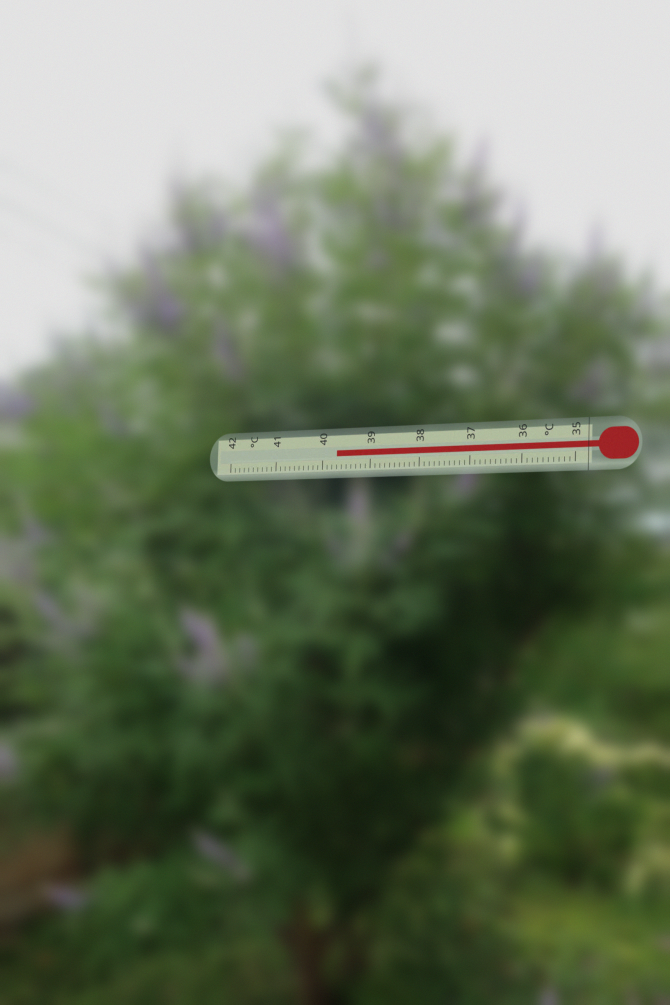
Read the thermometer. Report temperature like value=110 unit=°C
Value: value=39.7 unit=°C
